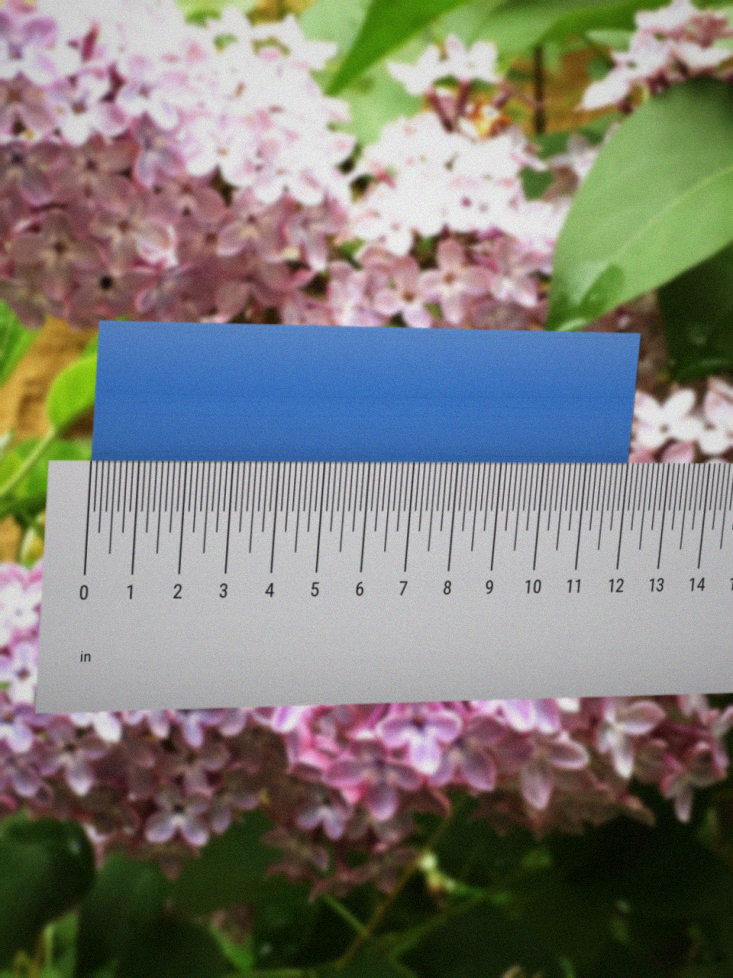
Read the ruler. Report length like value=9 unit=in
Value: value=12 unit=in
